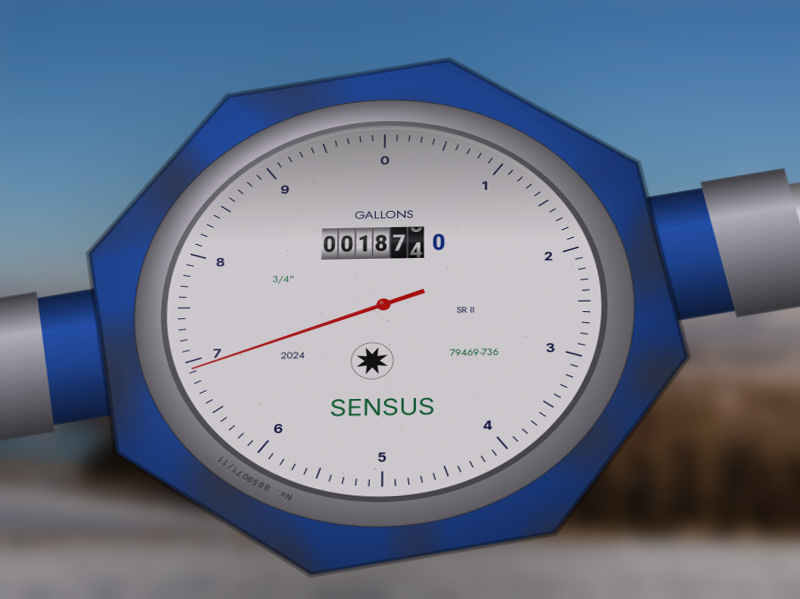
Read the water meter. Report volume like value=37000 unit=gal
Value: value=18736.9 unit=gal
